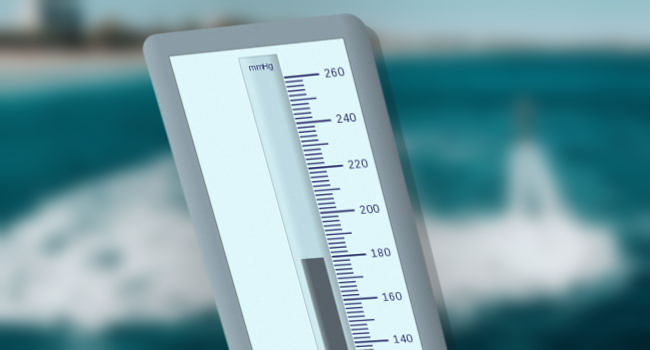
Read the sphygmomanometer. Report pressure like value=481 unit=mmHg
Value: value=180 unit=mmHg
